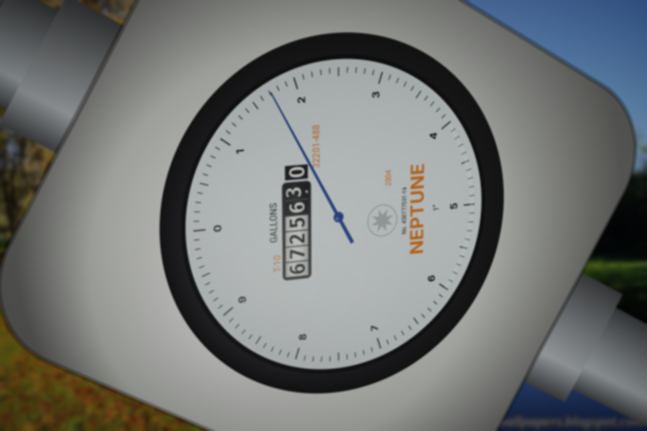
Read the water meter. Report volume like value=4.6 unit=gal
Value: value=6725631.7 unit=gal
